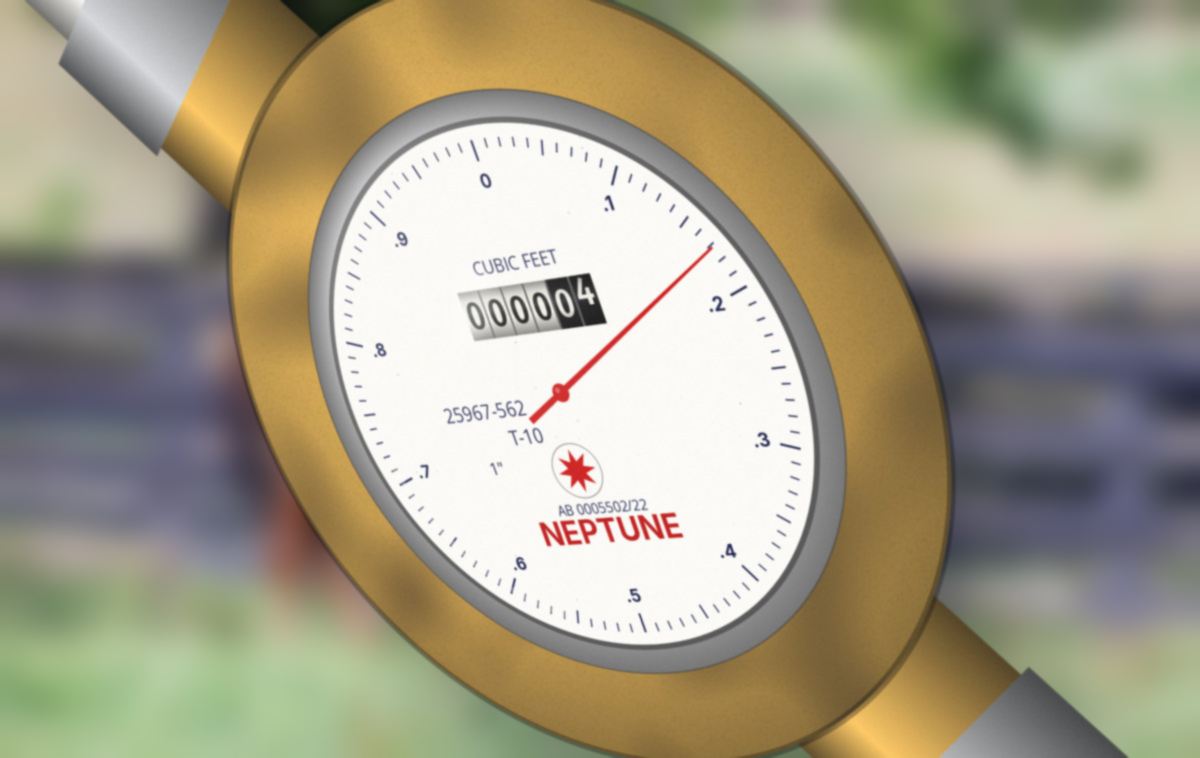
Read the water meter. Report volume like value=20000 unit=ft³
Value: value=4.17 unit=ft³
